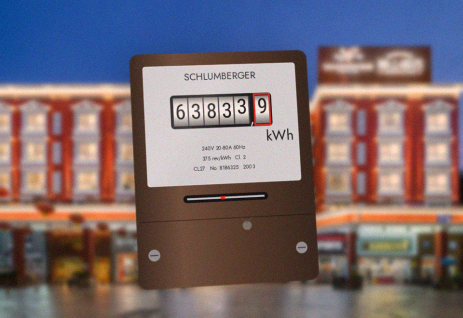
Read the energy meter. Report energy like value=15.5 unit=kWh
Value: value=63833.9 unit=kWh
